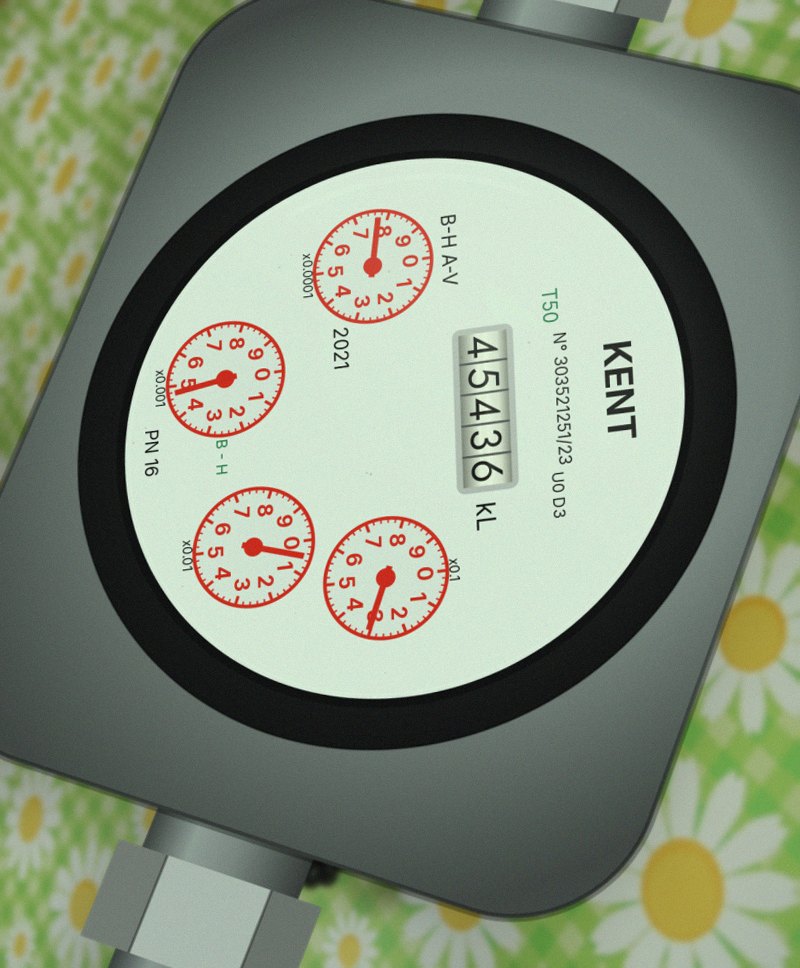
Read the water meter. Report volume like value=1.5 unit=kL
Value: value=45436.3047 unit=kL
